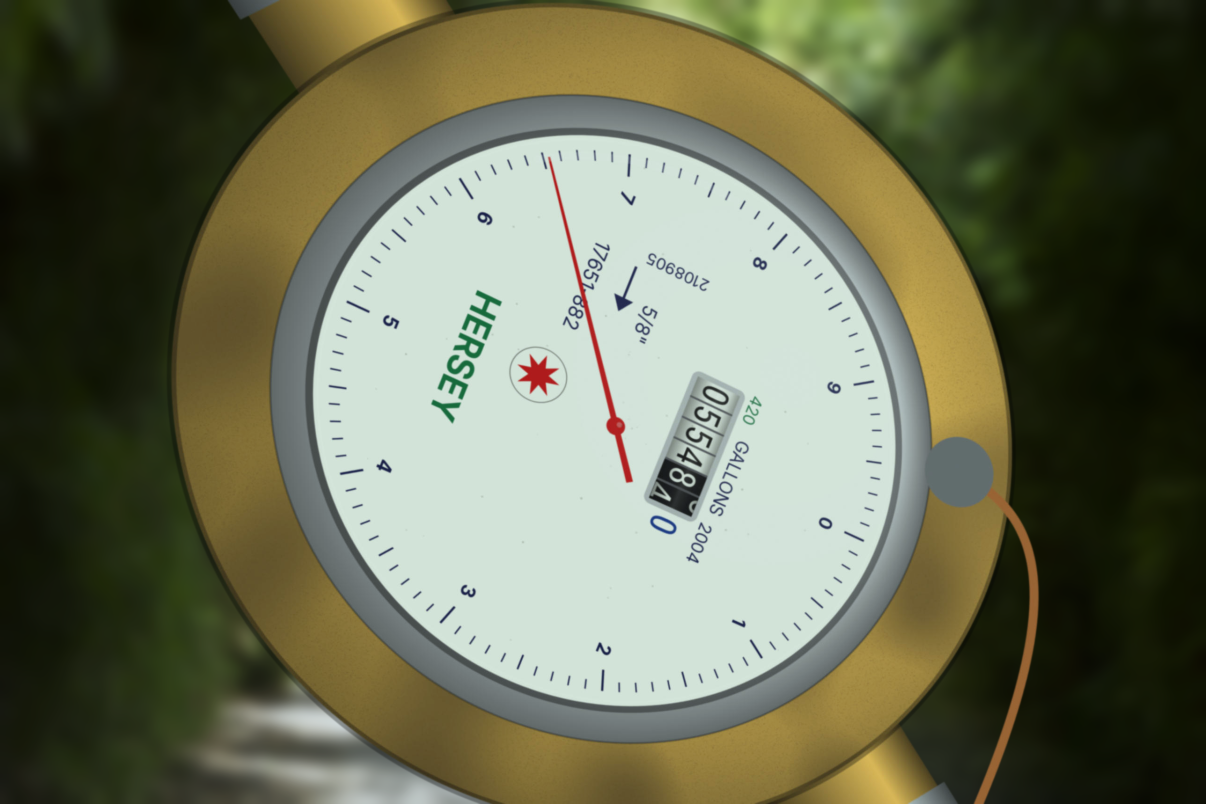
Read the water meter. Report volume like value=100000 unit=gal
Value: value=554836.5 unit=gal
